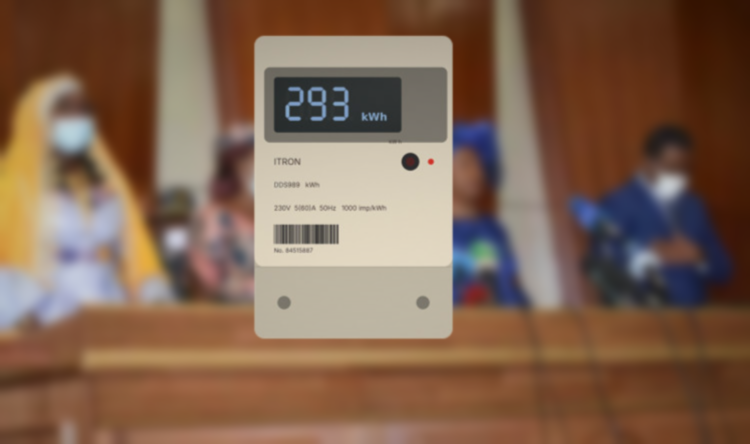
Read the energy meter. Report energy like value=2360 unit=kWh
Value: value=293 unit=kWh
